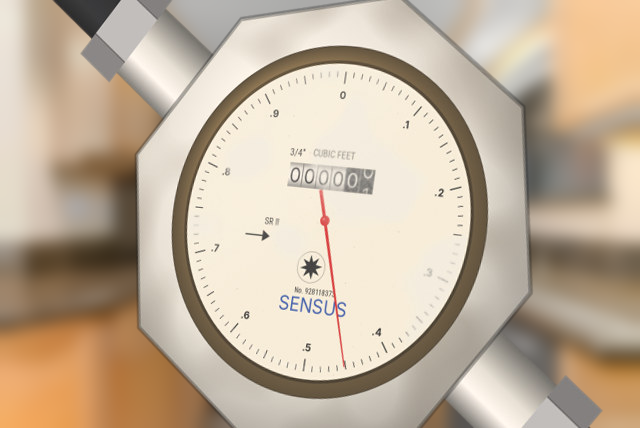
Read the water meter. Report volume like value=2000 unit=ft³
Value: value=0.45 unit=ft³
